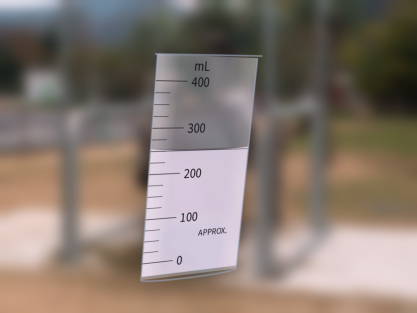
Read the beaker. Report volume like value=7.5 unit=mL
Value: value=250 unit=mL
